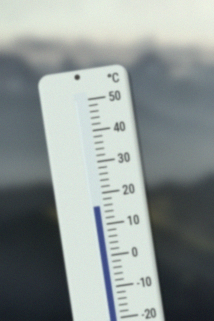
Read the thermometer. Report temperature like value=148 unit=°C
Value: value=16 unit=°C
